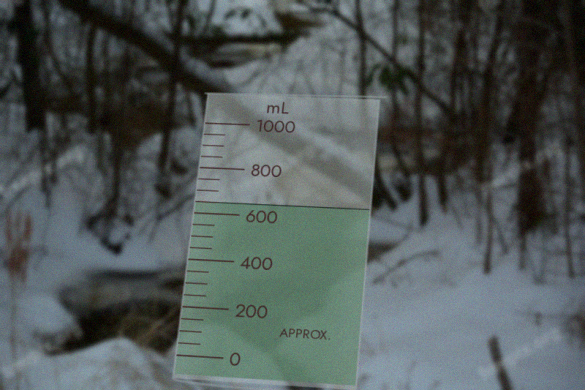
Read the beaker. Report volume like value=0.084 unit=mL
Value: value=650 unit=mL
